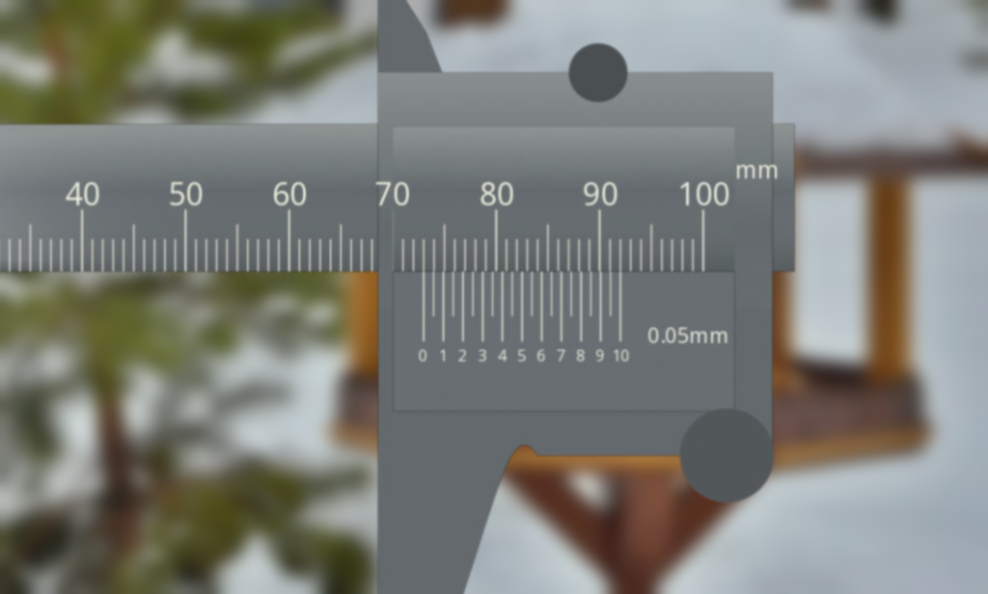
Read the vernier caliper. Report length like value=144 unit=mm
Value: value=73.0 unit=mm
